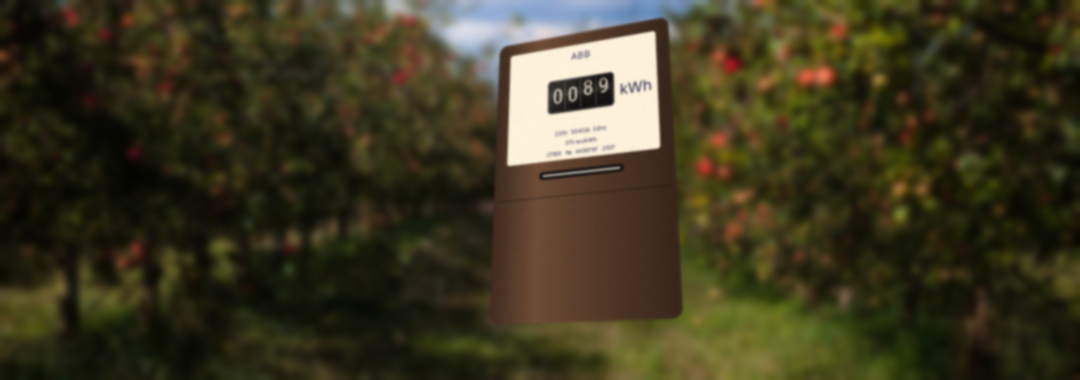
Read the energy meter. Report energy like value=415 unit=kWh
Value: value=89 unit=kWh
